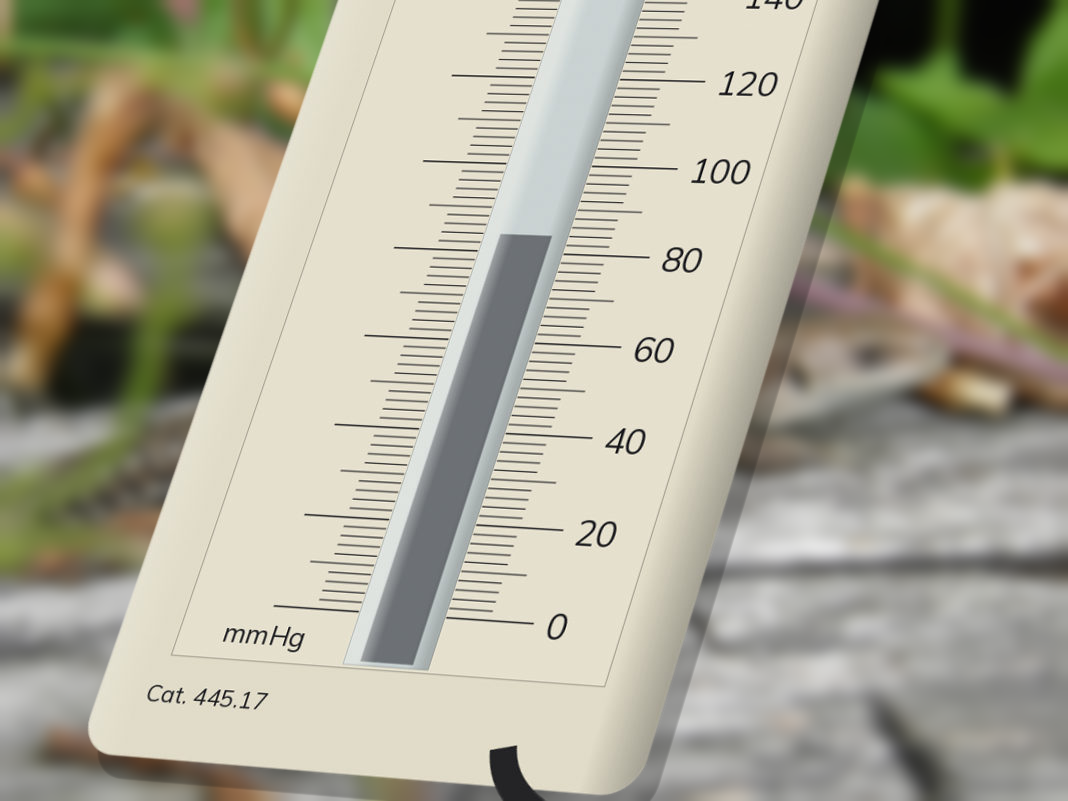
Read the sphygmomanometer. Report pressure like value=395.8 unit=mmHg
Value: value=84 unit=mmHg
